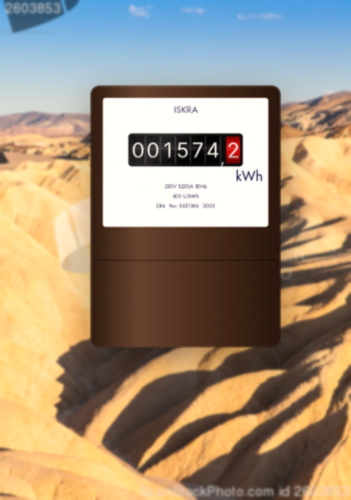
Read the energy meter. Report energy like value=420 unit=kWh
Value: value=1574.2 unit=kWh
